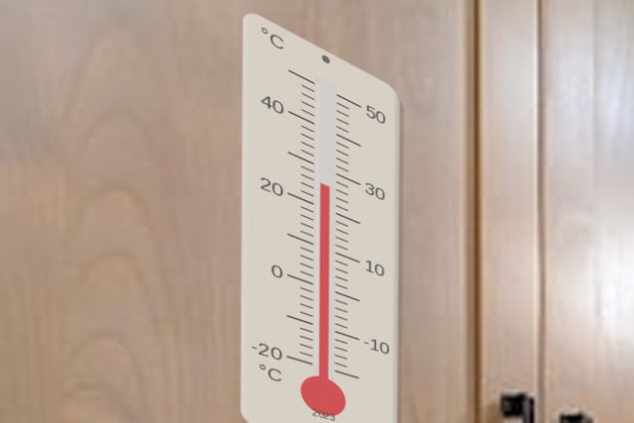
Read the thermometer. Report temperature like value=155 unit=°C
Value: value=26 unit=°C
